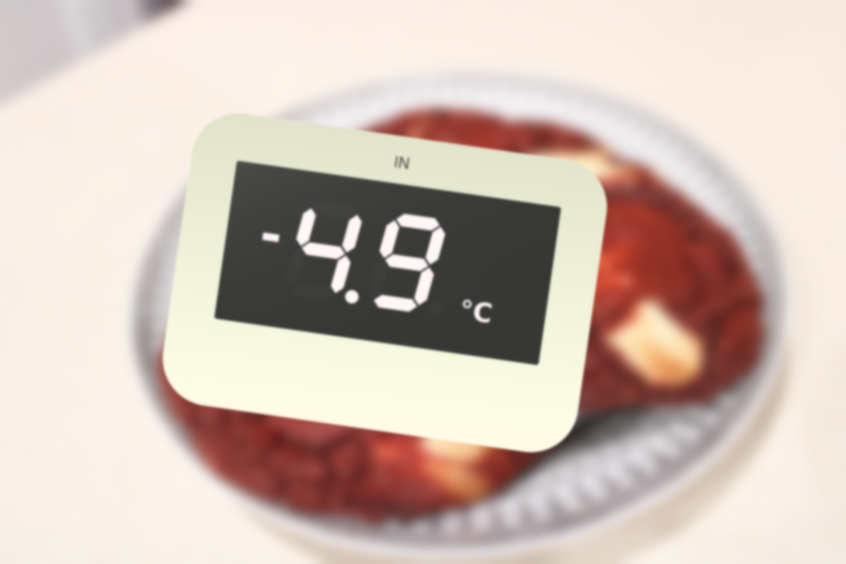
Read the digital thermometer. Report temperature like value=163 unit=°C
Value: value=-4.9 unit=°C
